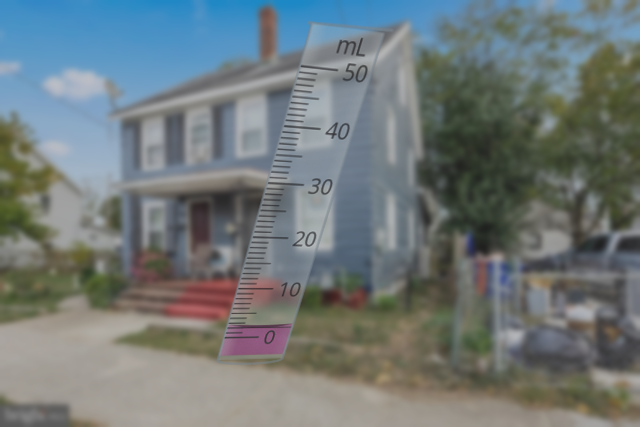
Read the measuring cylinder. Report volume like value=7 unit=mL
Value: value=2 unit=mL
